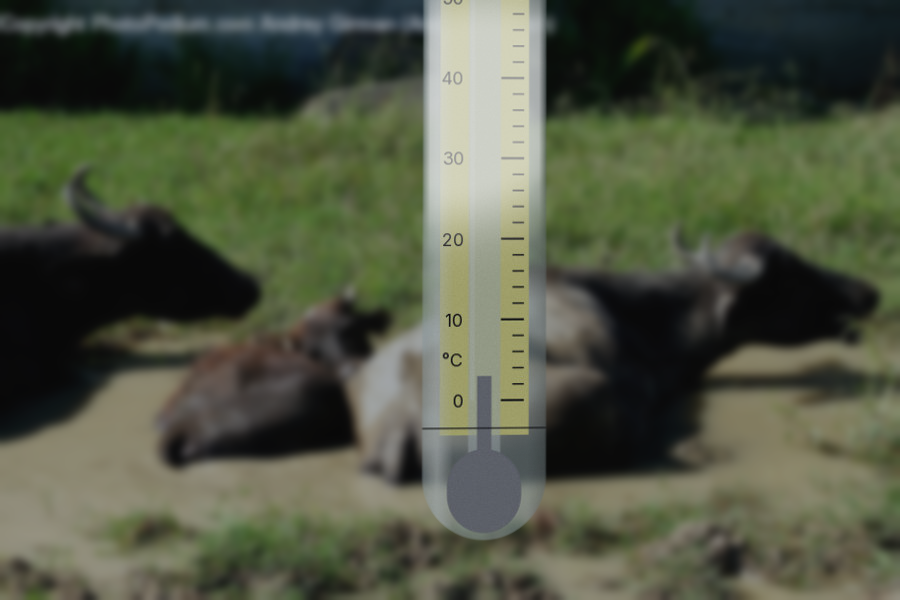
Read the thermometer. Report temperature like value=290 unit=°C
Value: value=3 unit=°C
